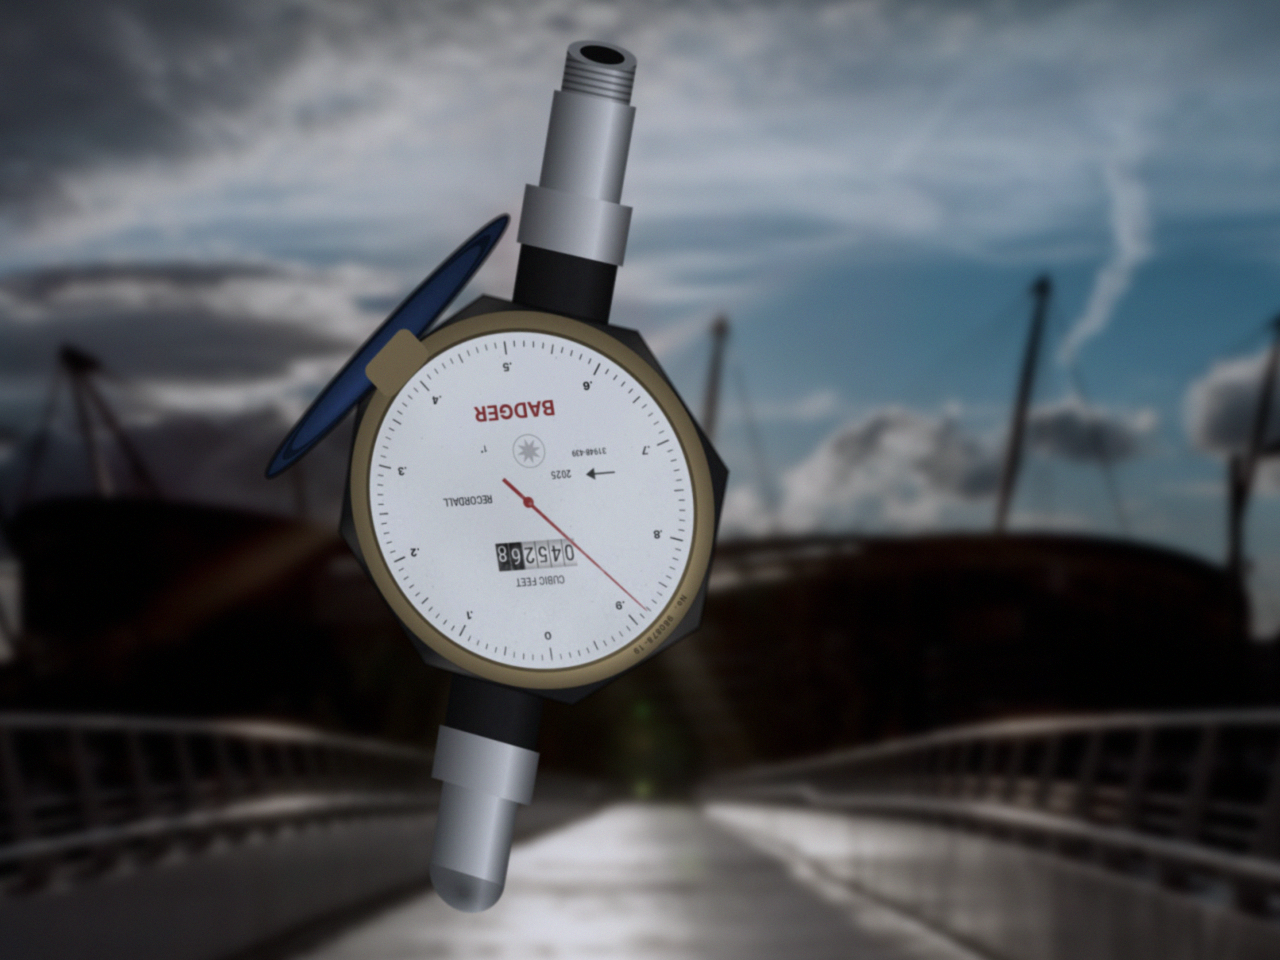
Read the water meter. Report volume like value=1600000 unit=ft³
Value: value=45267.88 unit=ft³
